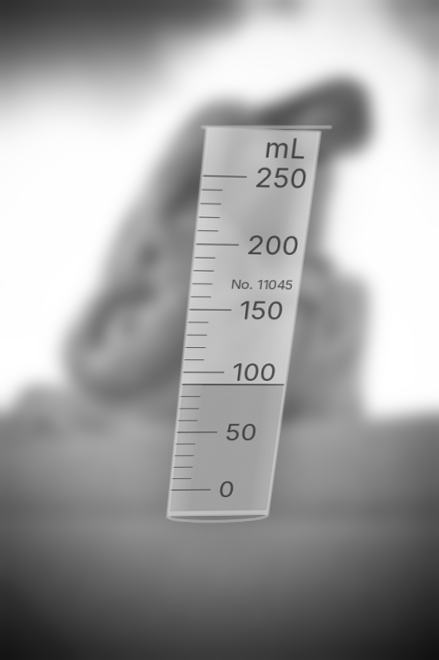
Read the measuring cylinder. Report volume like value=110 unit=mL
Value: value=90 unit=mL
